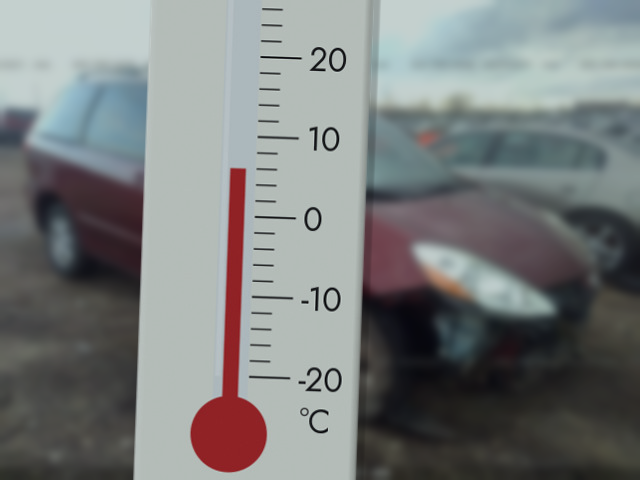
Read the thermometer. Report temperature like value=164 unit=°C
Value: value=6 unit=°C
